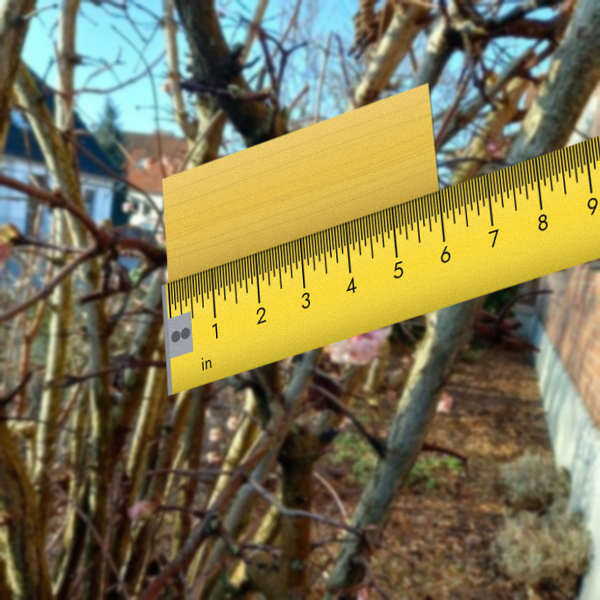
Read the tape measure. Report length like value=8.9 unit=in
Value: value=6 unit=in
